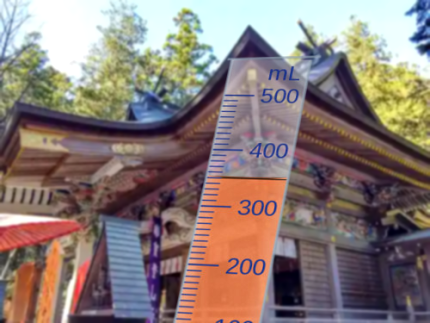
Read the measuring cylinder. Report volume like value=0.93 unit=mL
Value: value=350 unit=mL
